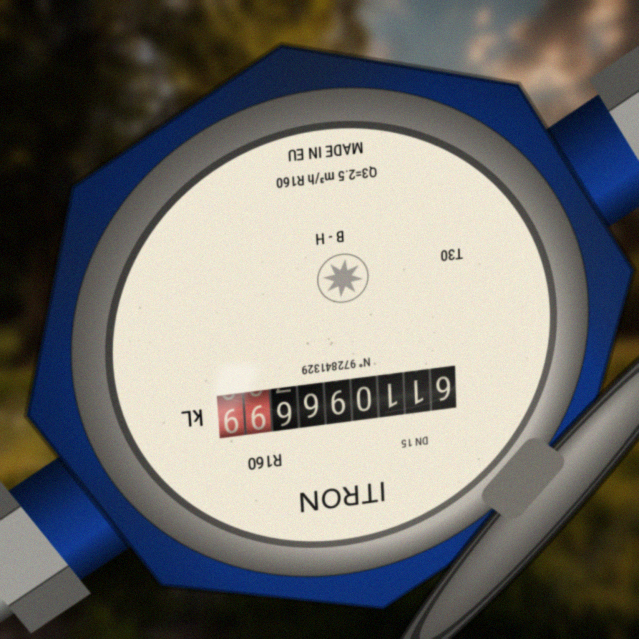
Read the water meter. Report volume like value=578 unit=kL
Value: value=6110966.99 unit=kL
